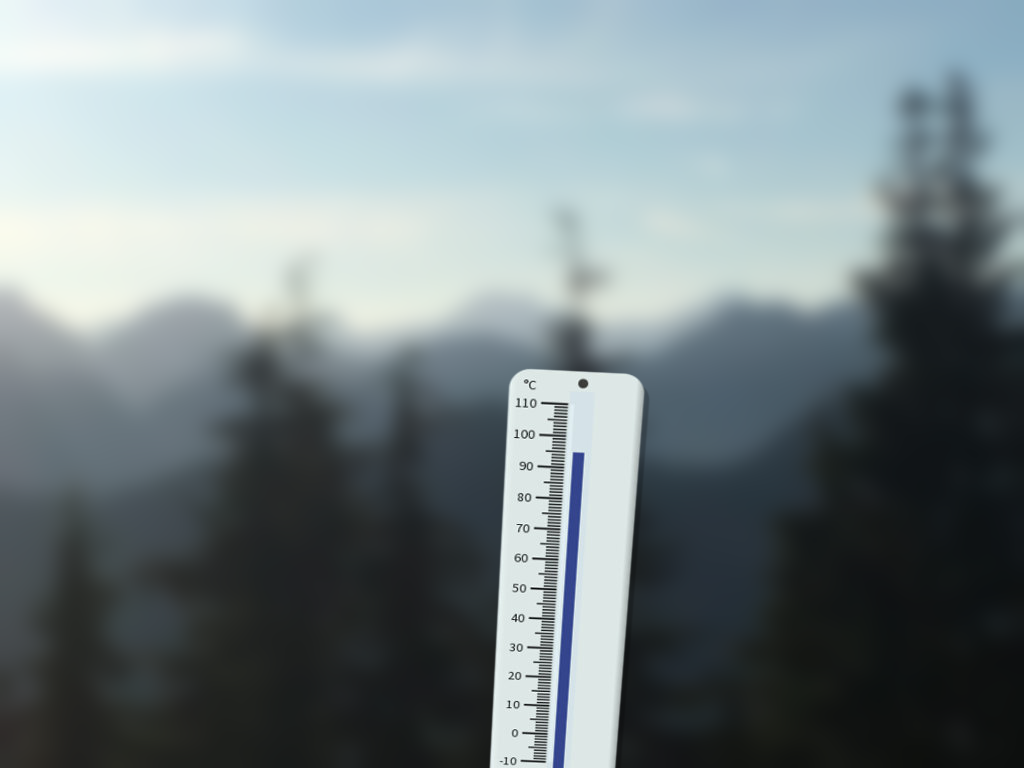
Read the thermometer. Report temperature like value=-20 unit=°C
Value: value=95 unit=°C
